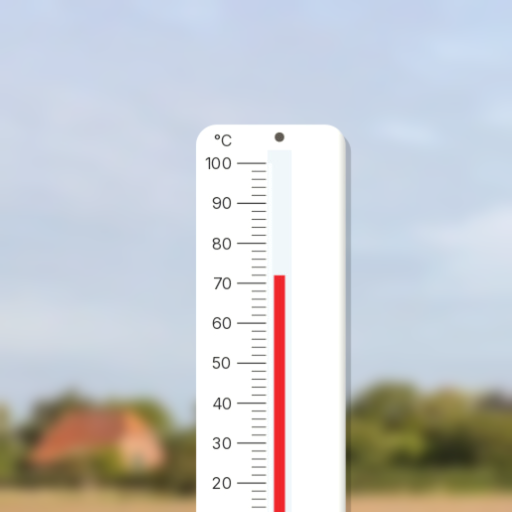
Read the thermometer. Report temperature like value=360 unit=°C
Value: value=72 unit=°C
